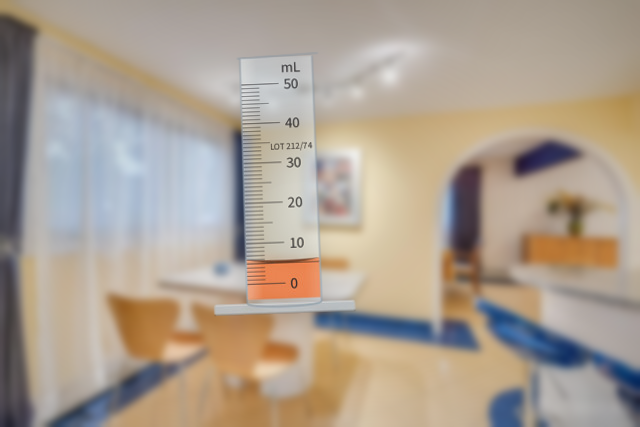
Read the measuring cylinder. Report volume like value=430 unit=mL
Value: value=5 unit=mL
